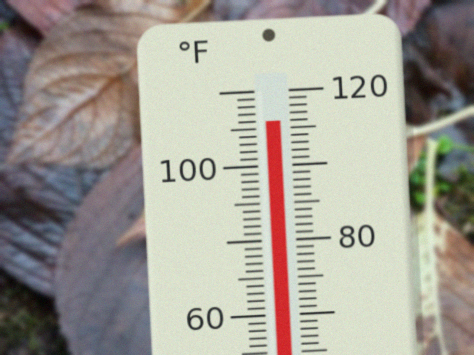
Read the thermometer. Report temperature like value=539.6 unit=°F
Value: value=112 unit=°F
